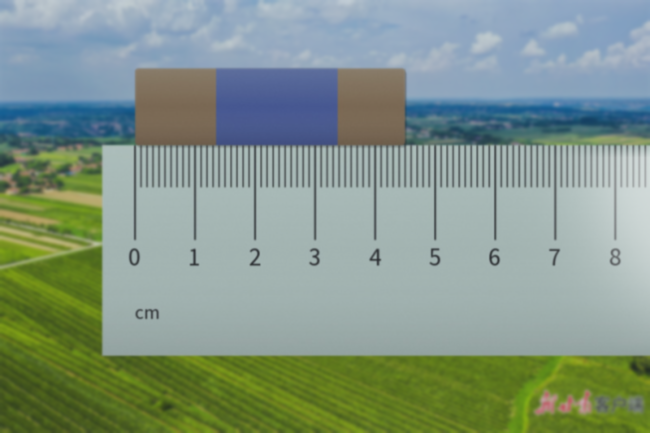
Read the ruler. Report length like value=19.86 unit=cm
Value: value=4.5 unit=cm
